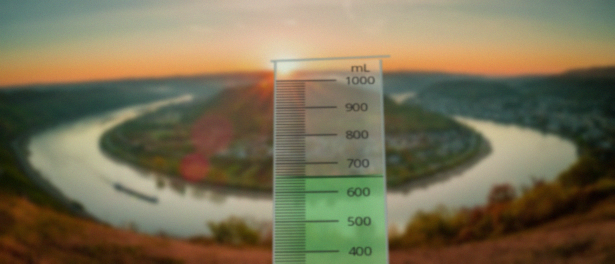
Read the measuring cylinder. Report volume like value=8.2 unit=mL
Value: value=650 unit=mL
